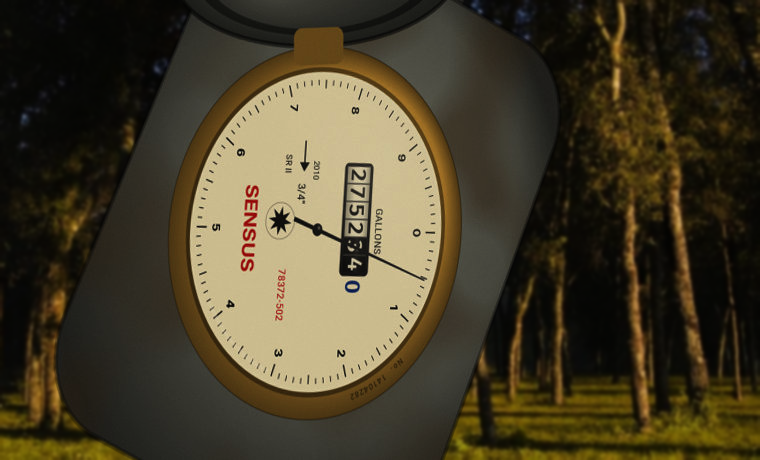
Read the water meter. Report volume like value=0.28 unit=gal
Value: value=2752340.5 unit=gal
